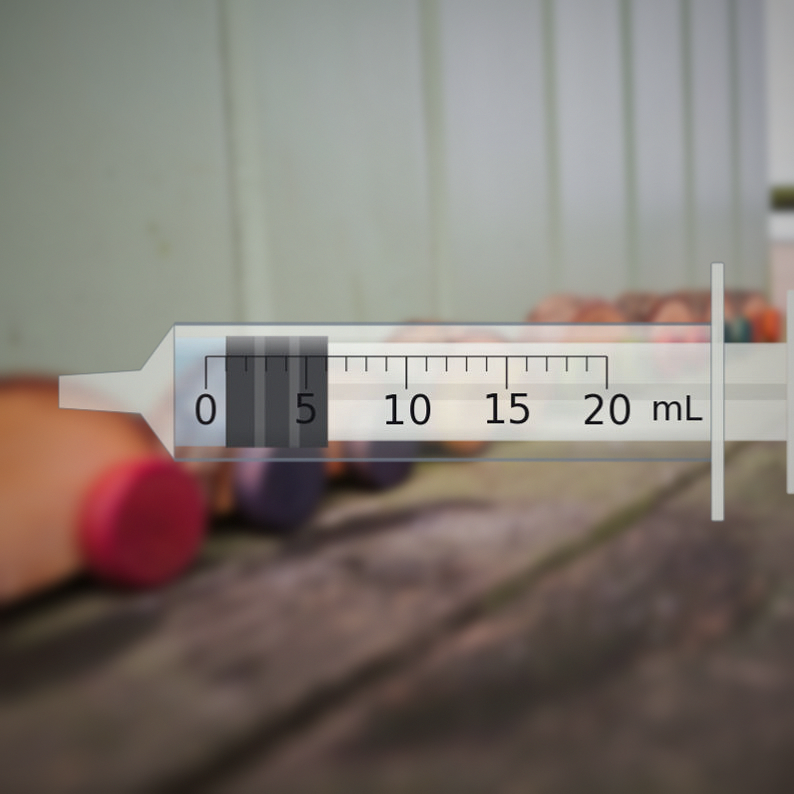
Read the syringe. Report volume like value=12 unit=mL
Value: value=1 unit=mL
